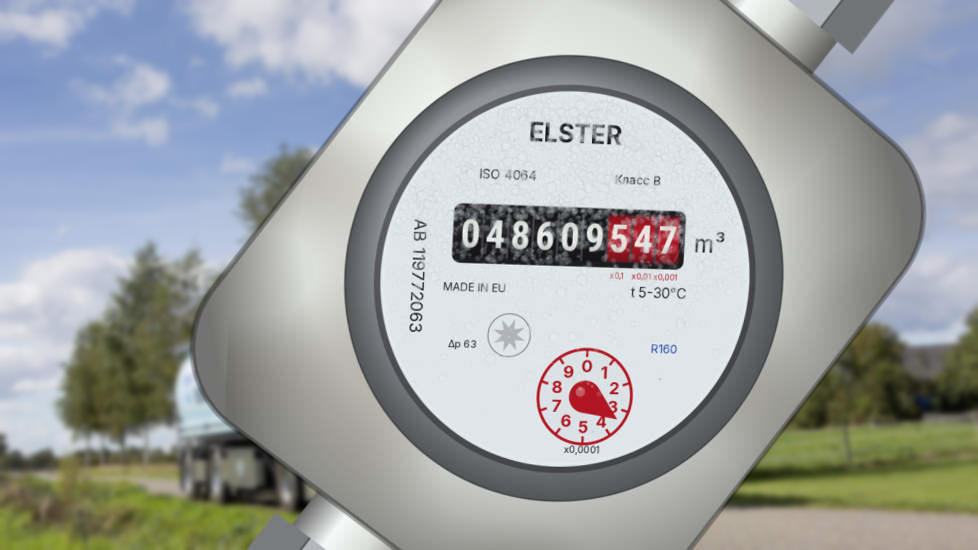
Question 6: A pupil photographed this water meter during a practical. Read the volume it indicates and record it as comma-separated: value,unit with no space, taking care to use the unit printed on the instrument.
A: 48609.5473,m³
